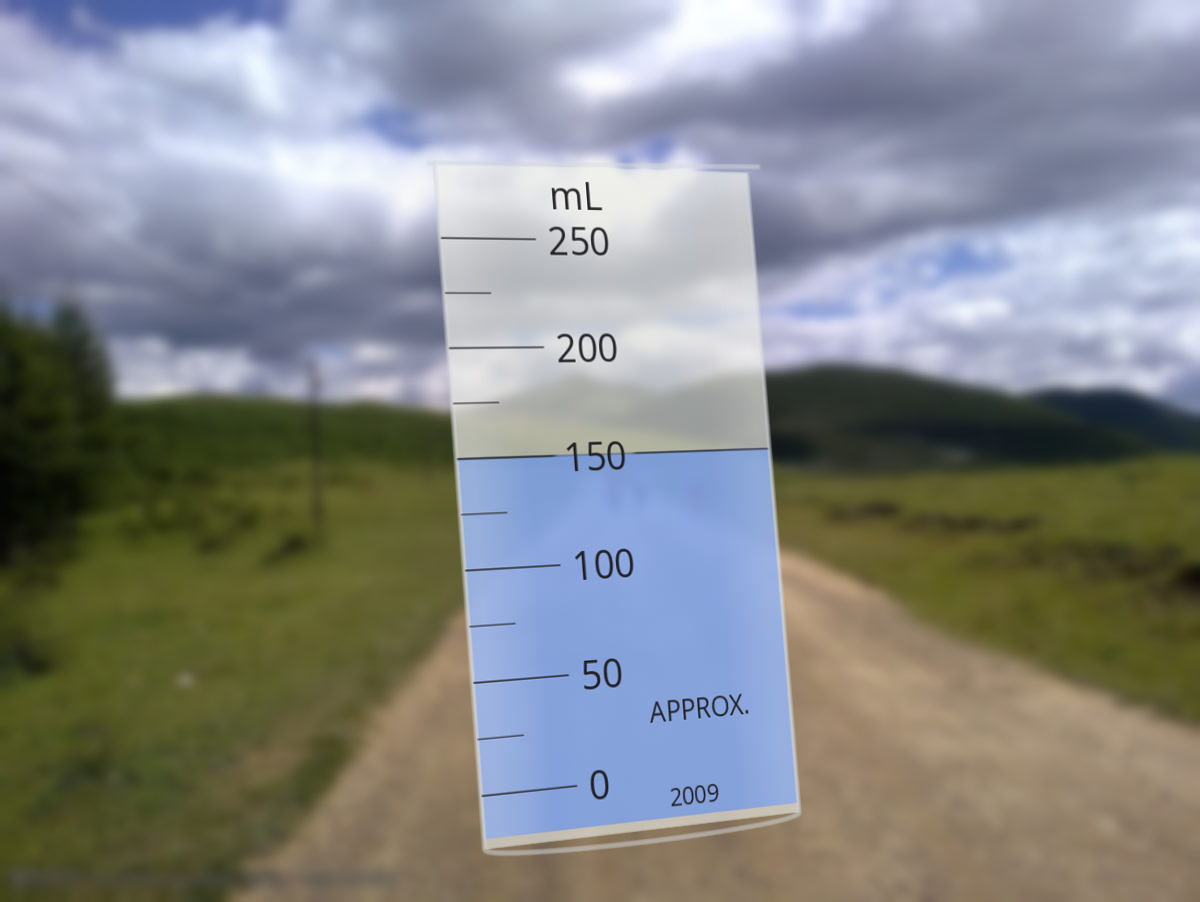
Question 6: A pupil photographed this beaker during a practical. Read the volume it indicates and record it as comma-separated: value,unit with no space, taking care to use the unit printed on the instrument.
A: 150,mL
